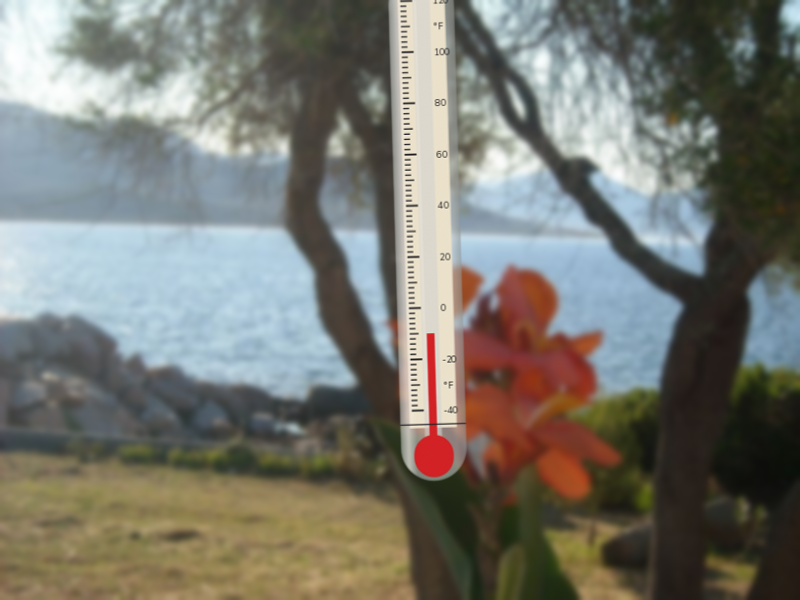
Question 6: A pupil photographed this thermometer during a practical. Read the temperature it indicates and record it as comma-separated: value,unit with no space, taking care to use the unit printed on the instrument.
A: -10,°F
